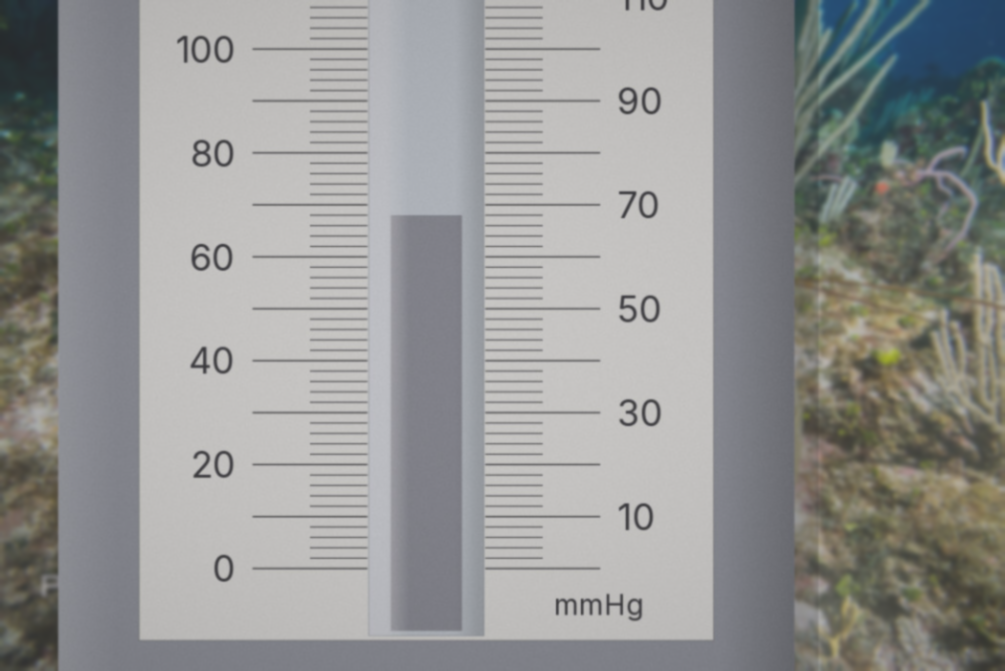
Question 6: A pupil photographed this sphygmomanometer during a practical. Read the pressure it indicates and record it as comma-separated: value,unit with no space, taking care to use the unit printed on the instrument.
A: 68,mmHg
